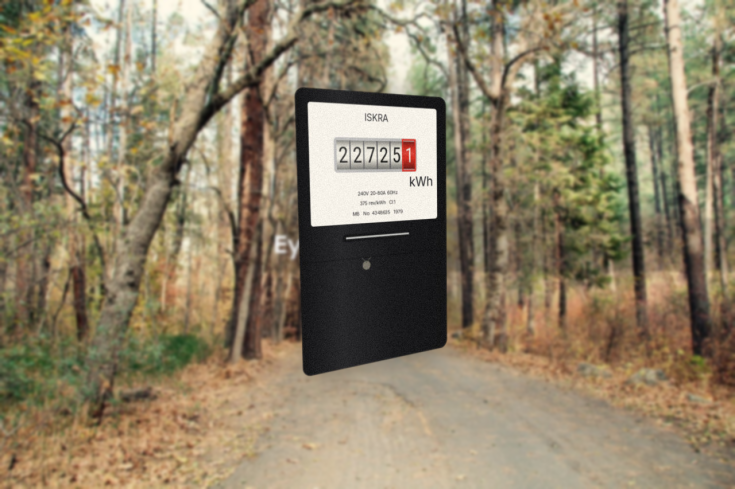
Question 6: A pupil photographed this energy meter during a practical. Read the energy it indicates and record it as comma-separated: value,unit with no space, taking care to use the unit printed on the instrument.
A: 22725.1,kWh
